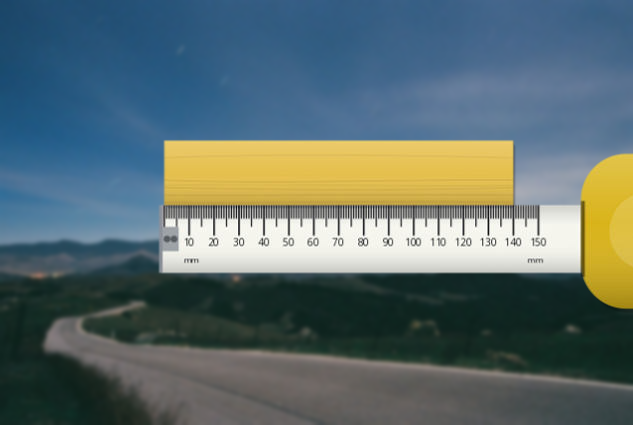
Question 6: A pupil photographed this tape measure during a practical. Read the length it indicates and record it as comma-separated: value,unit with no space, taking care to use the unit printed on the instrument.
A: 140,mm
